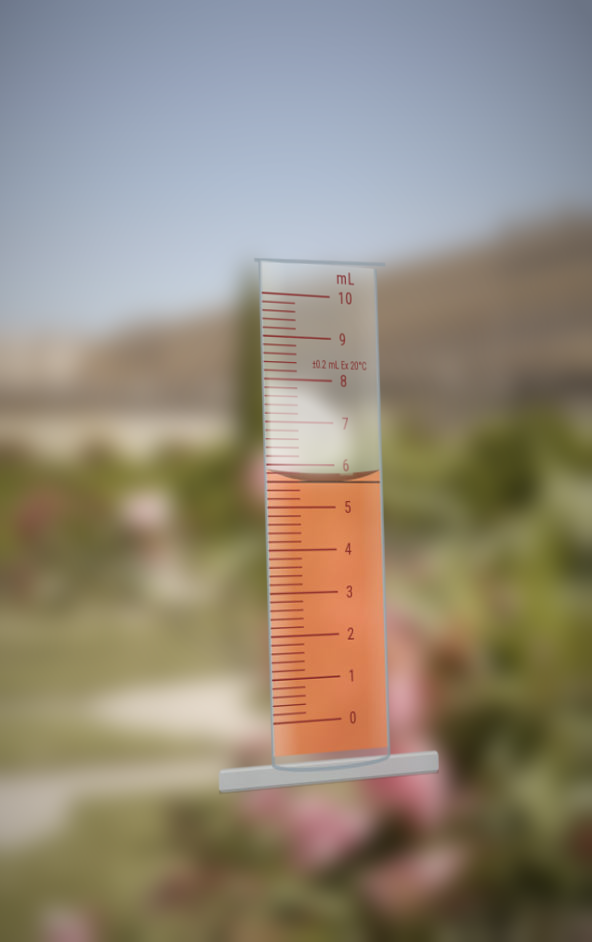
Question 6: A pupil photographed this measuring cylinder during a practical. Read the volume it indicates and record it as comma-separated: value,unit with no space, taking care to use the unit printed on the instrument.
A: 5.6,mL
